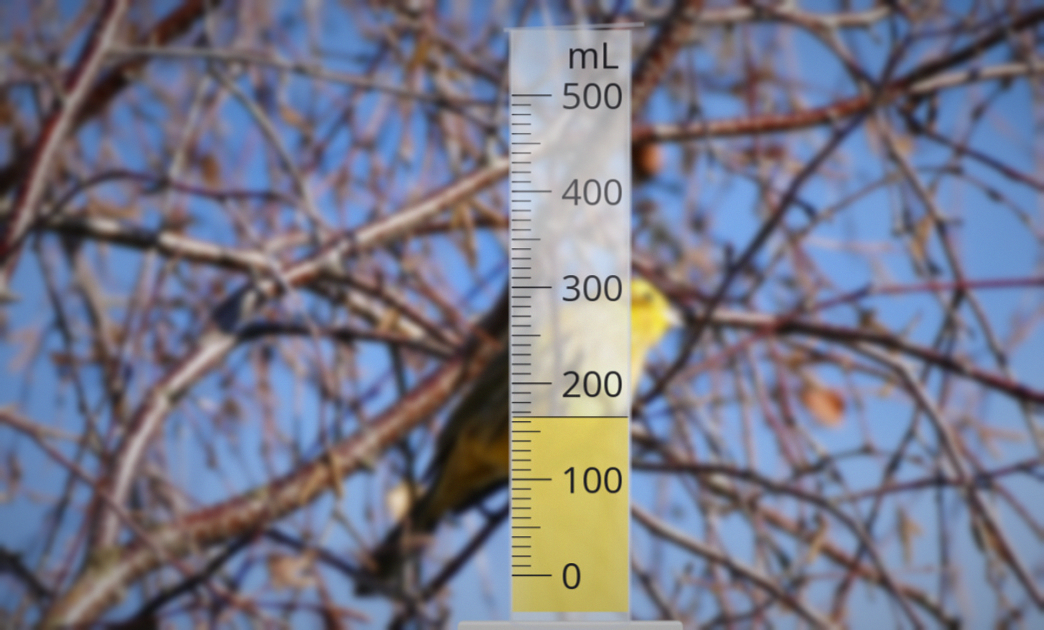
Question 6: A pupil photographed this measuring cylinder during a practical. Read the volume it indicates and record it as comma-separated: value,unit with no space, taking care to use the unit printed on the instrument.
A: 165,mL
